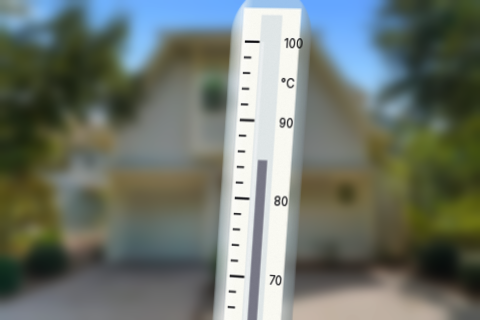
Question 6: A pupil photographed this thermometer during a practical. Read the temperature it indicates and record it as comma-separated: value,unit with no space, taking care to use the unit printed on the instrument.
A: 85,°C
